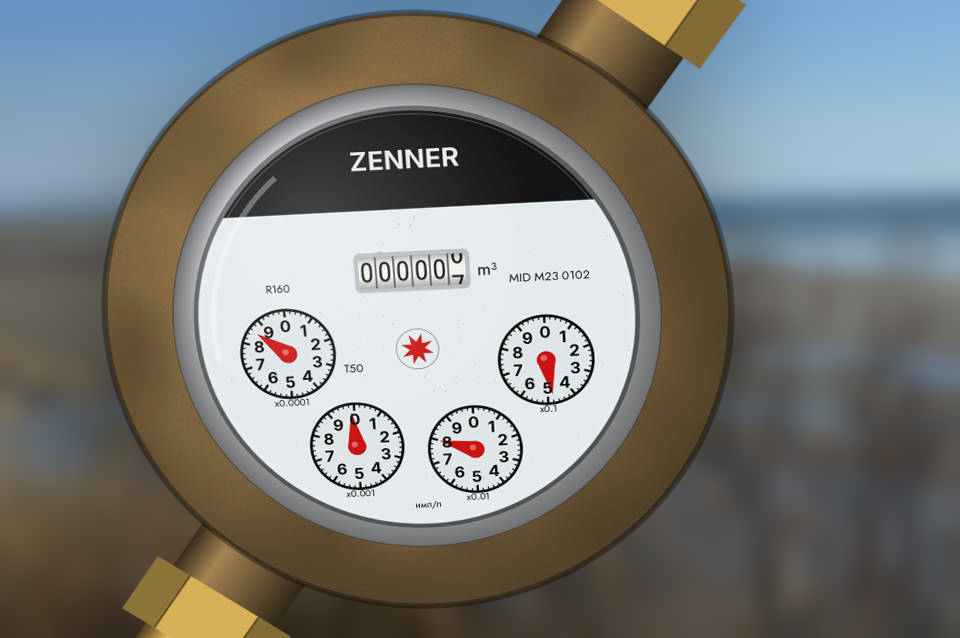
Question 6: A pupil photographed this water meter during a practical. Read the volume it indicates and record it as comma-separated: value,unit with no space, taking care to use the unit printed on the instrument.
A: 6.4798,m³
